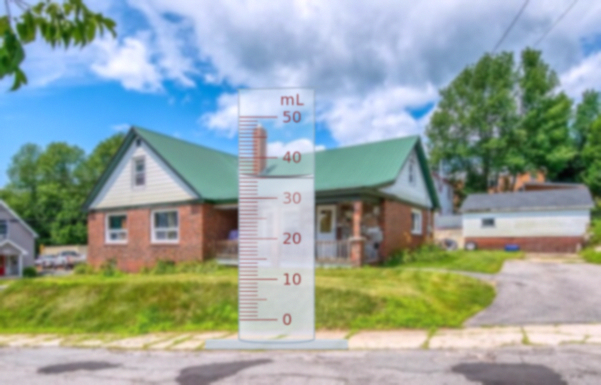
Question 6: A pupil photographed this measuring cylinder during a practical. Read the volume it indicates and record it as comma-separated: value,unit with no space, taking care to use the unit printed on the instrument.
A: 35,mL
